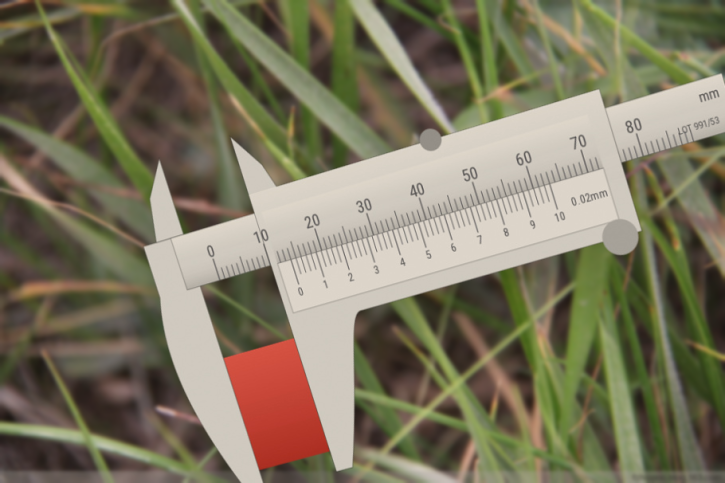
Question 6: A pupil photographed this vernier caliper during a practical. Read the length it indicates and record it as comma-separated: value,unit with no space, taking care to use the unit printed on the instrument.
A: 14.0,mm
